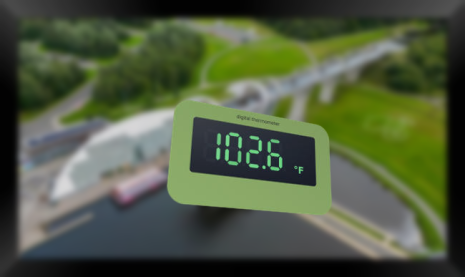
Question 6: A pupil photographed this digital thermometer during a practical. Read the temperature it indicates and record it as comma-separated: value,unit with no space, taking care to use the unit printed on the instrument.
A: 102.6,°F
